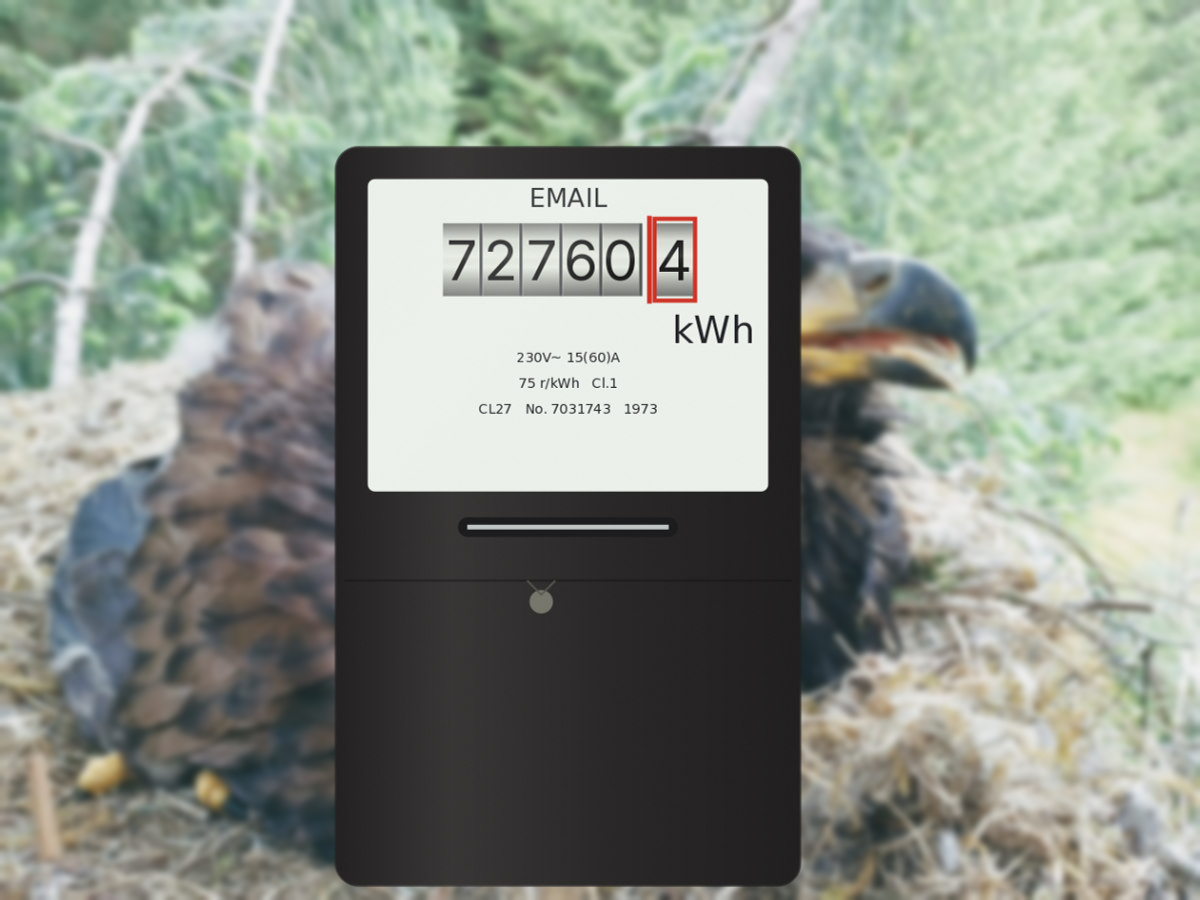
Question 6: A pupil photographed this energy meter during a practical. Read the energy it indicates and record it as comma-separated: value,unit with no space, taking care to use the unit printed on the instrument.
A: 72760.4,kWh
